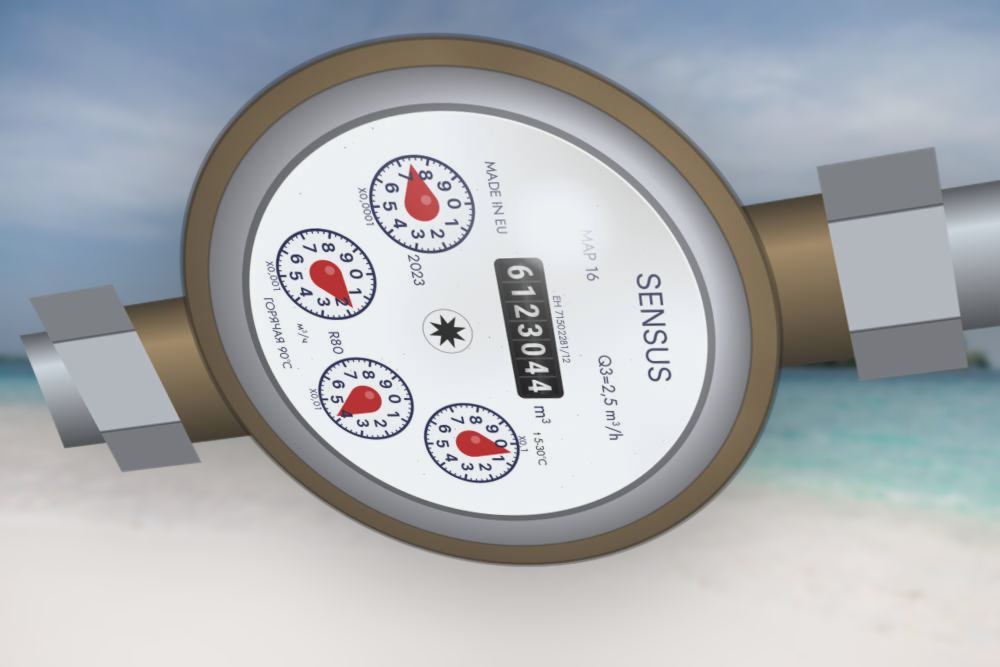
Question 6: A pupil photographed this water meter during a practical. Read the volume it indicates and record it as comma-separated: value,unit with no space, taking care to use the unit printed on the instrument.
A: 6123044.0417,m³
